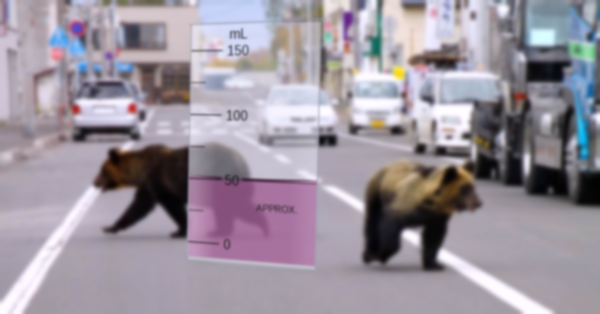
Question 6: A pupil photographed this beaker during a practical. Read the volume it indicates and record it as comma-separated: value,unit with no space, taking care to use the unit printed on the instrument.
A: 50,mL
